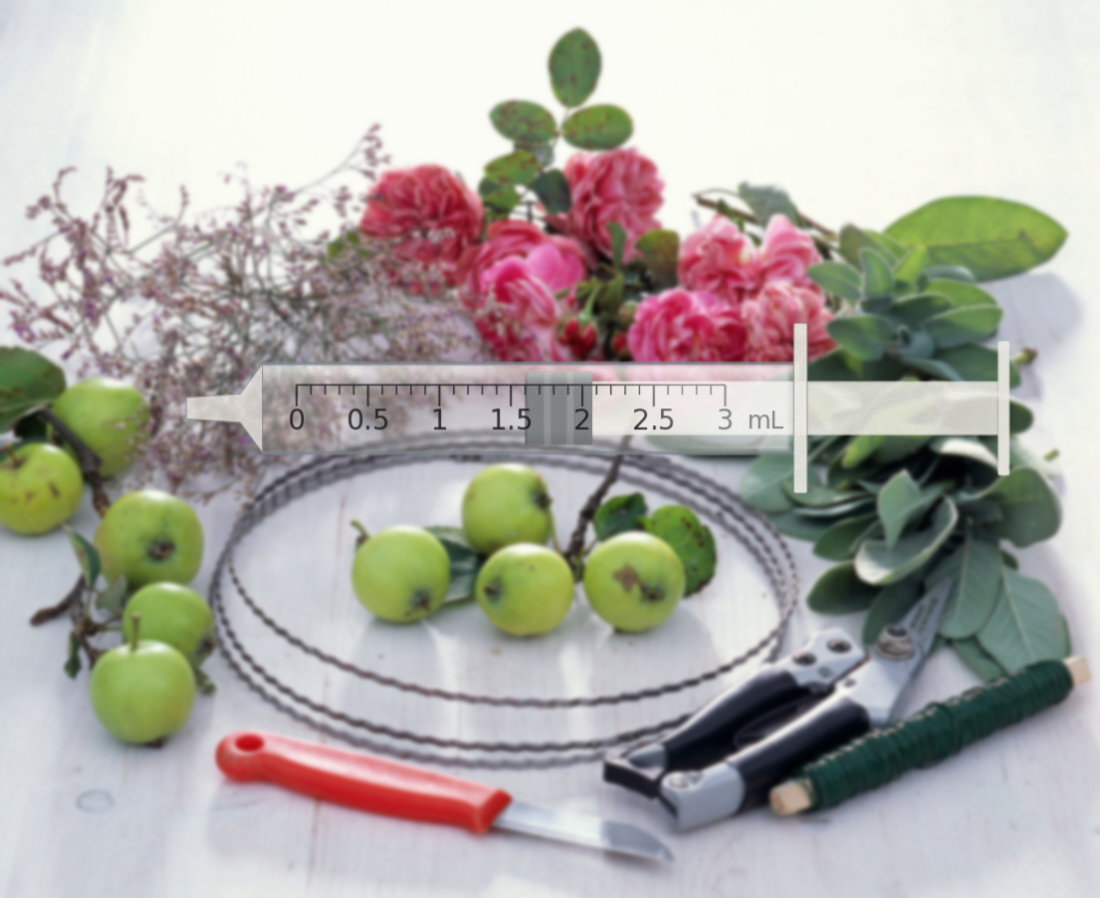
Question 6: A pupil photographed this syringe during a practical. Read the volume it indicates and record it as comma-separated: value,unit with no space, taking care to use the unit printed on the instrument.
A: 1.6,mL
